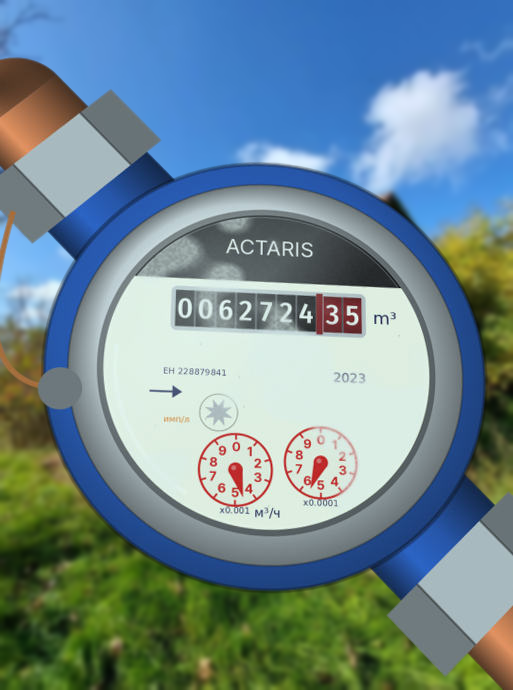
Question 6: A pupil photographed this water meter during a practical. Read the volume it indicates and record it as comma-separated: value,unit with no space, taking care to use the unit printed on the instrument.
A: 62724.3545,m³
